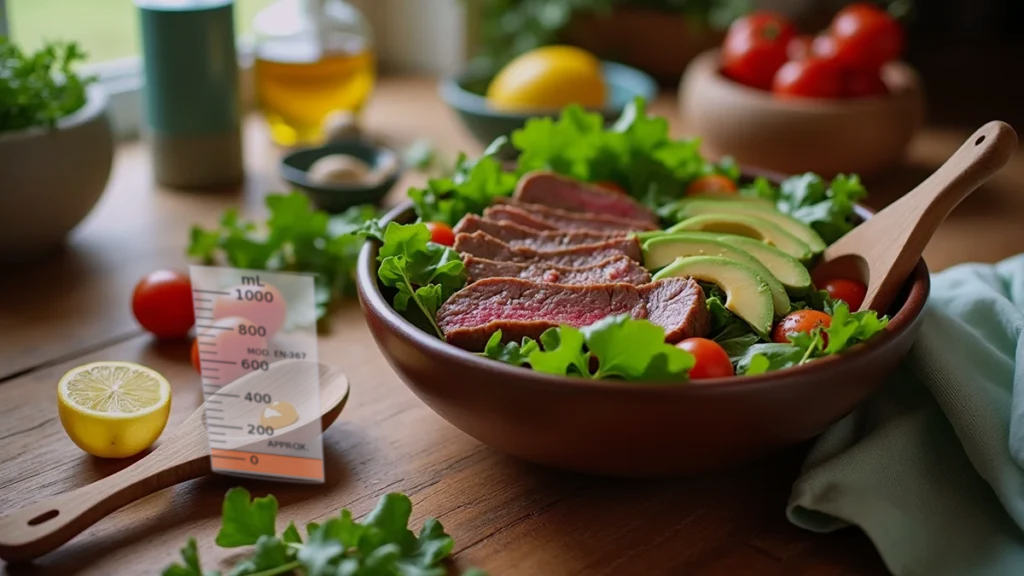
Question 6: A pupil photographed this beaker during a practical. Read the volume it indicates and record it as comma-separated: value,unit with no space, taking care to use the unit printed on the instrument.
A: 50,mL
